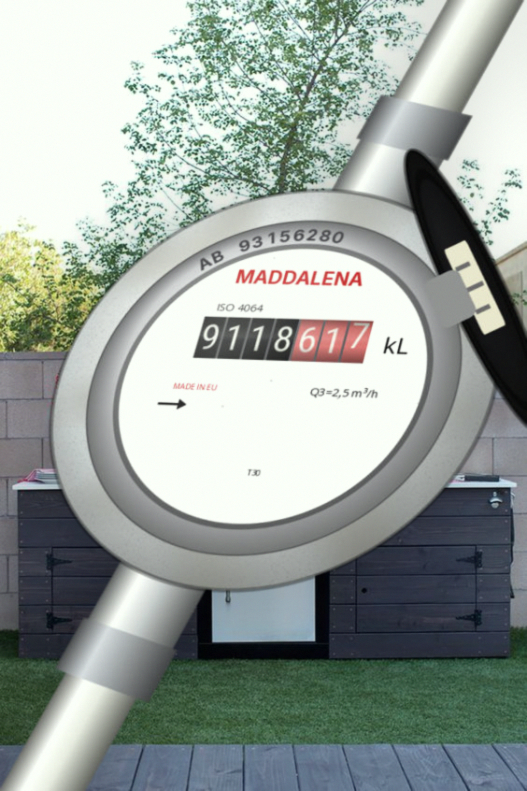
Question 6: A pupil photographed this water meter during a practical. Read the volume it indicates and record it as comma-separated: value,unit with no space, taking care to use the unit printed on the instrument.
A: 9118.617,kL
